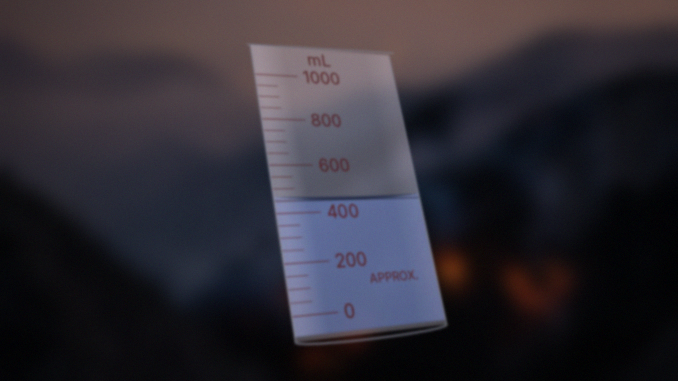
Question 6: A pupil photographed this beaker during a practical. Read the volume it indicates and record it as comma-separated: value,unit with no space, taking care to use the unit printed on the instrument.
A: 450,mL
